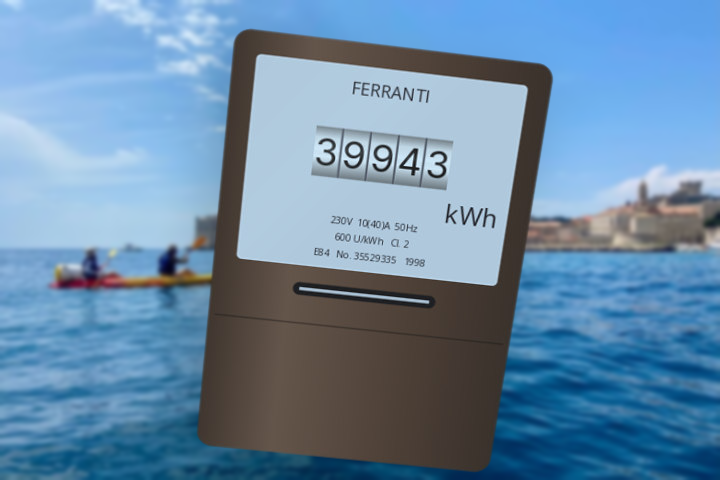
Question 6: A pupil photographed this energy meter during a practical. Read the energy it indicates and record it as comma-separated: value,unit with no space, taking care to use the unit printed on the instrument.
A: 39943,kWh
